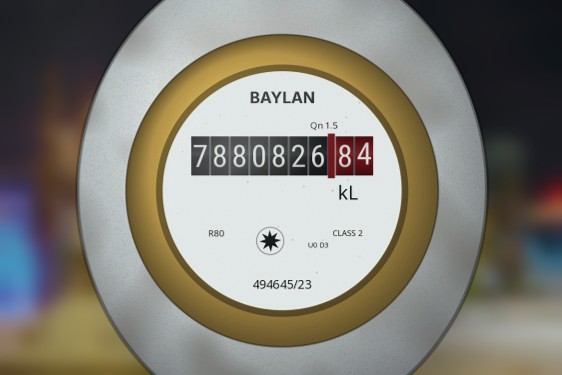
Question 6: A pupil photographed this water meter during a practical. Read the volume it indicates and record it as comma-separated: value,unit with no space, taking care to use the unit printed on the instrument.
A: 7880826.84,kL
